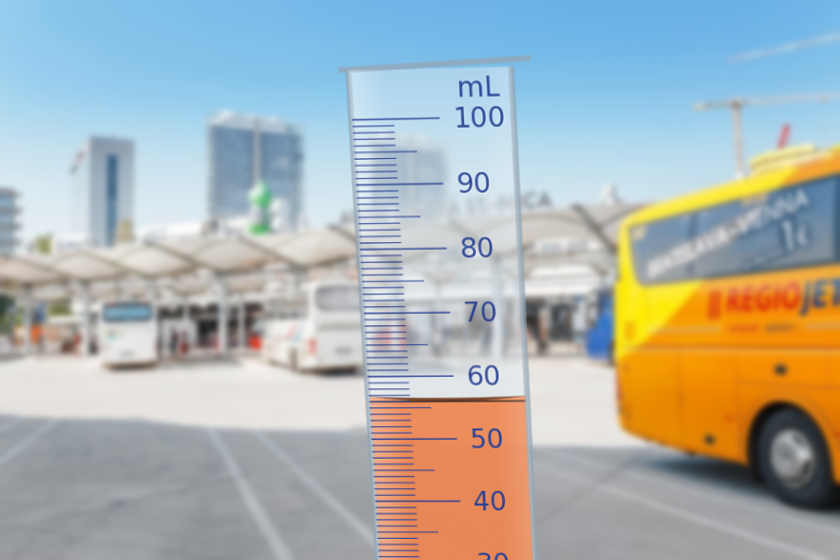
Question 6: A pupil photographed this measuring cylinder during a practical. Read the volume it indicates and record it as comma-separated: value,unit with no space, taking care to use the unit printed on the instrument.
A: 56,mL
